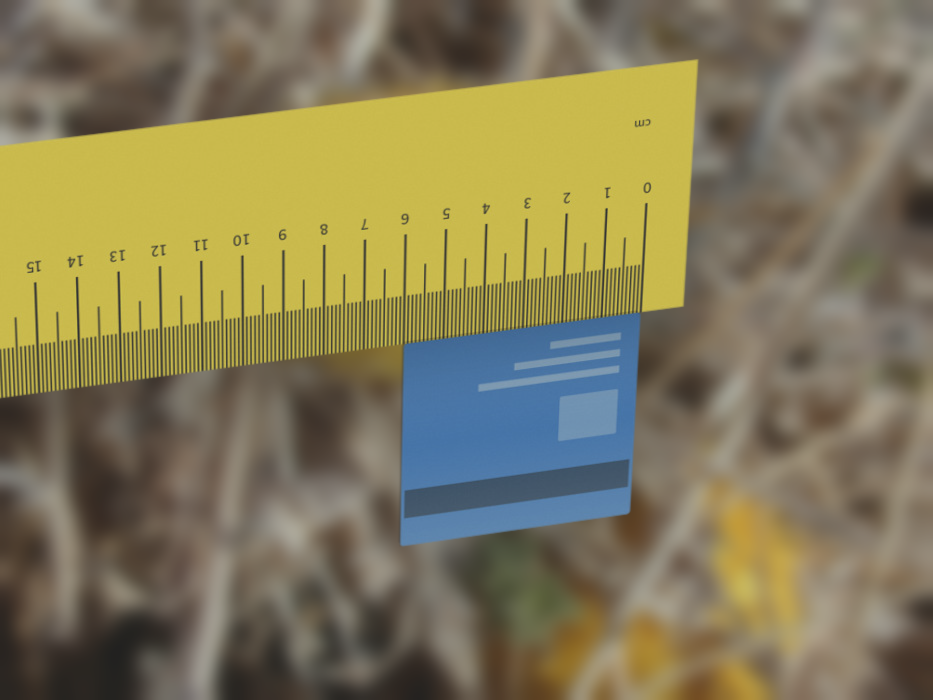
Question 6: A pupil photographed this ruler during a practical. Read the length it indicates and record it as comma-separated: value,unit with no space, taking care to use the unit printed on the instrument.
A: 6,cm
